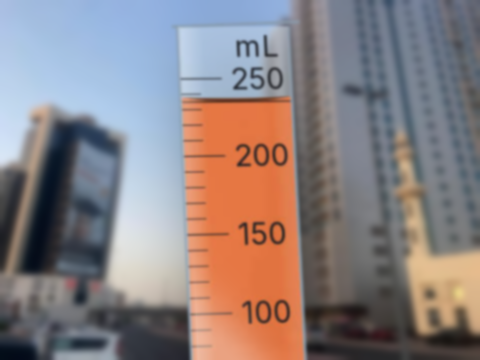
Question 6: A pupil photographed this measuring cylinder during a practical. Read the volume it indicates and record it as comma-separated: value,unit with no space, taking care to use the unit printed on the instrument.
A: 235,mL
